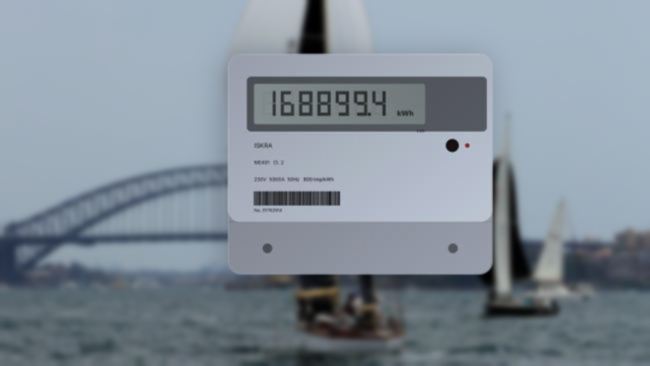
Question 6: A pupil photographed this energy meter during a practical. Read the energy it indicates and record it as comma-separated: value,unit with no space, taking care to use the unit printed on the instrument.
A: 168899.4,kWh
